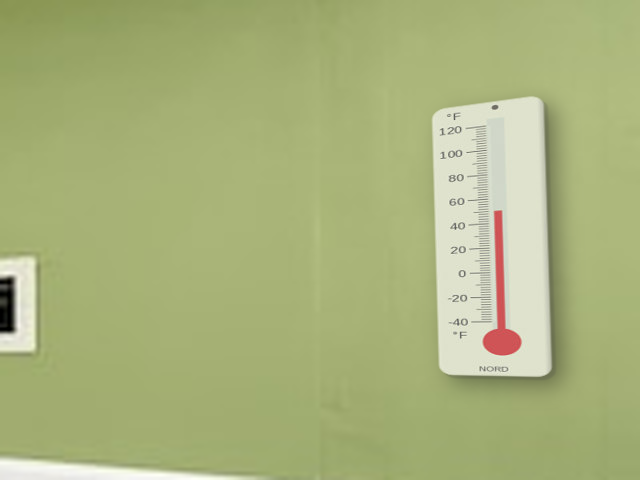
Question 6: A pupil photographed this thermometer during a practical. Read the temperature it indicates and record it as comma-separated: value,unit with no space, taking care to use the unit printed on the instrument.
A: 50,°F
